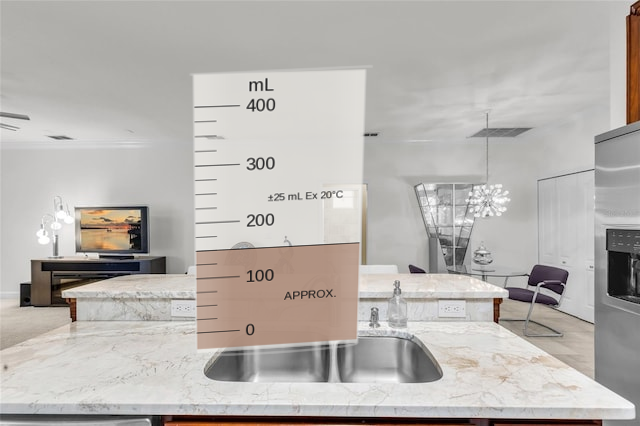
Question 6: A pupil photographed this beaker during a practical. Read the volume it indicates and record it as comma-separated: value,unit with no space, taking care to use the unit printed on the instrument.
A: 150,mL
